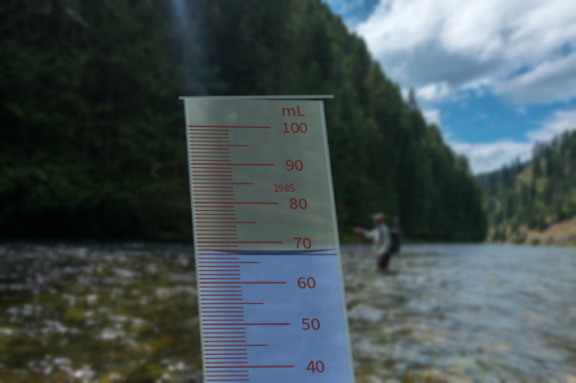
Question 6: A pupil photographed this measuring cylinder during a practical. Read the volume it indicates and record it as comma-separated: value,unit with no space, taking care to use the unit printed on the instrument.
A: 67,mL
